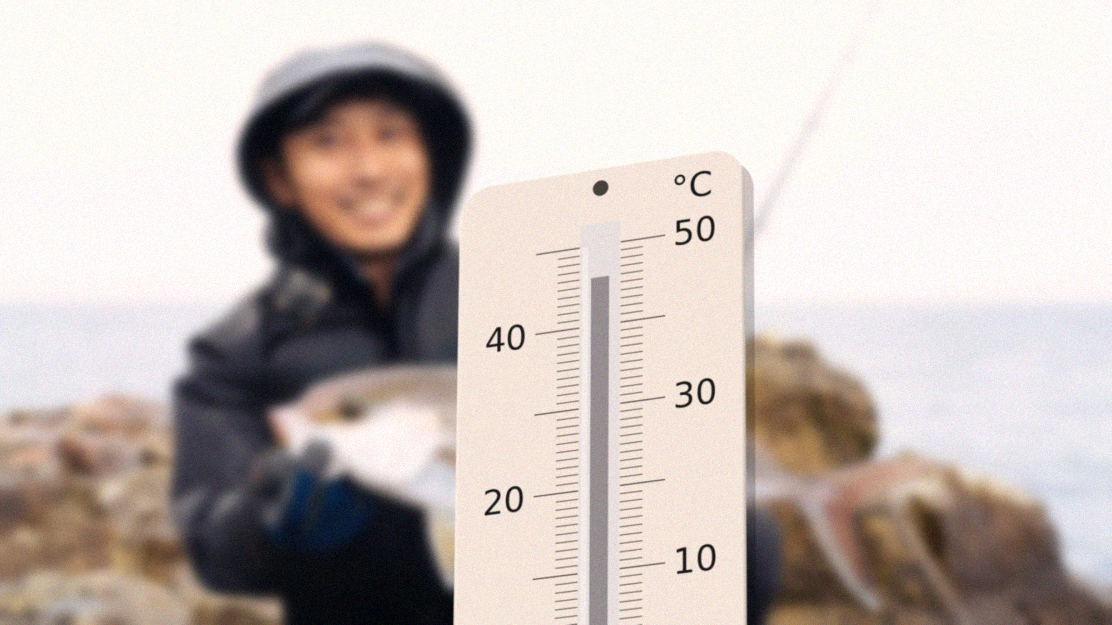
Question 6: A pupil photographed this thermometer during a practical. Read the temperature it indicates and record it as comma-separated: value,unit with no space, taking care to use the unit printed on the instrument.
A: 46,°C
